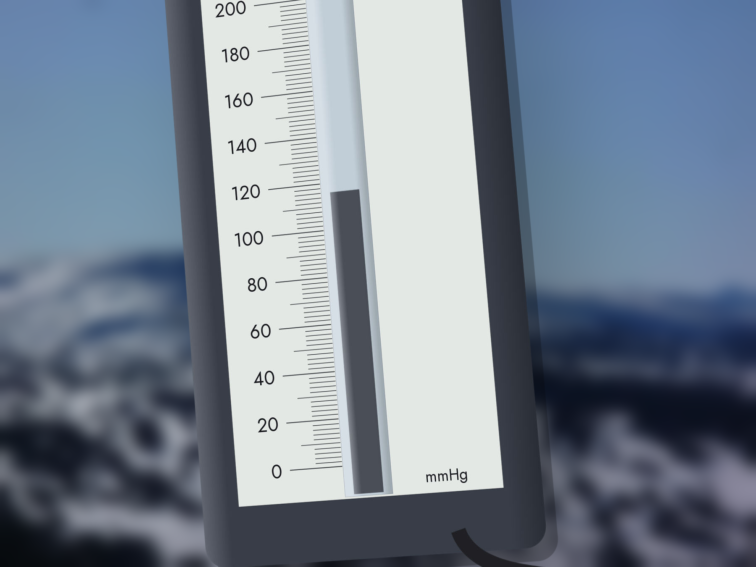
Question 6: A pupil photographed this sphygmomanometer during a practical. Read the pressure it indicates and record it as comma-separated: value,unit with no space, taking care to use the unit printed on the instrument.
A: 116,mmHg
